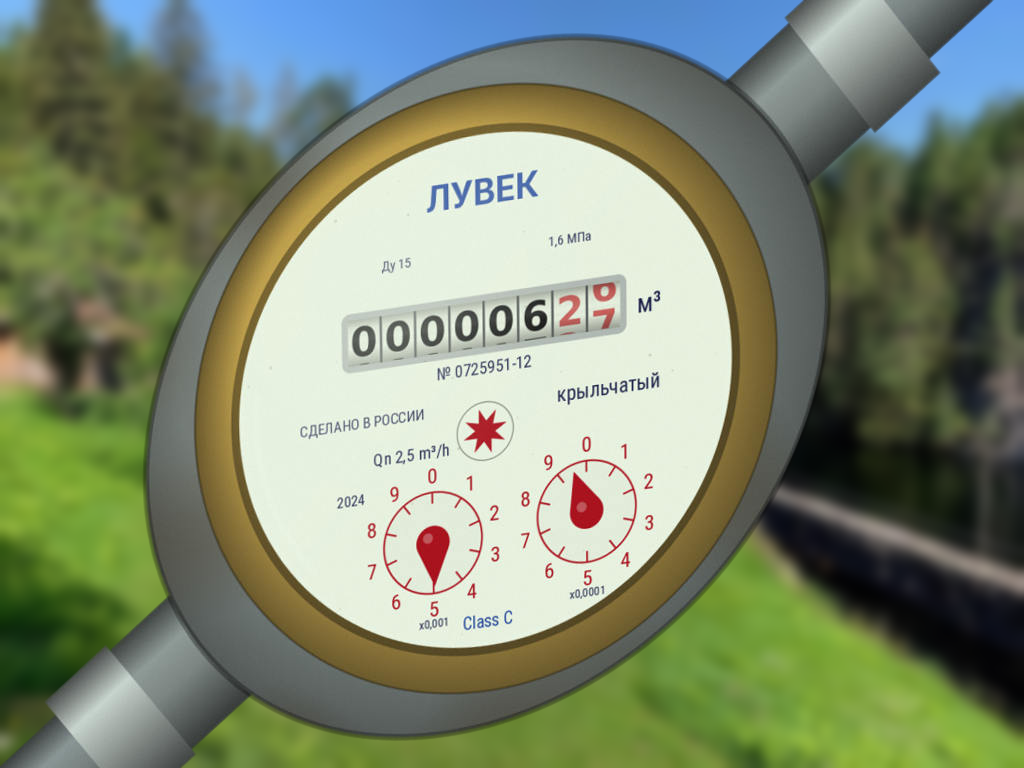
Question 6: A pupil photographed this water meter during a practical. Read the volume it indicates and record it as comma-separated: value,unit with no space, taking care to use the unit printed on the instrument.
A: 6.2649,m³
